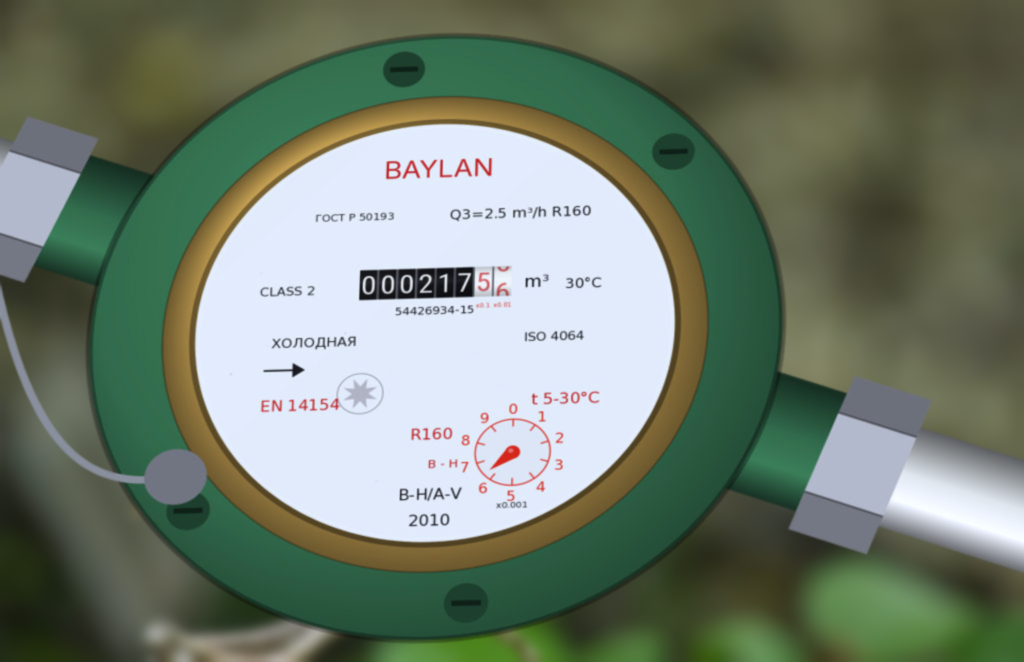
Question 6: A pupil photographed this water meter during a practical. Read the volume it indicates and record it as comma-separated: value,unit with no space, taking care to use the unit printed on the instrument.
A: 217.556,m³
